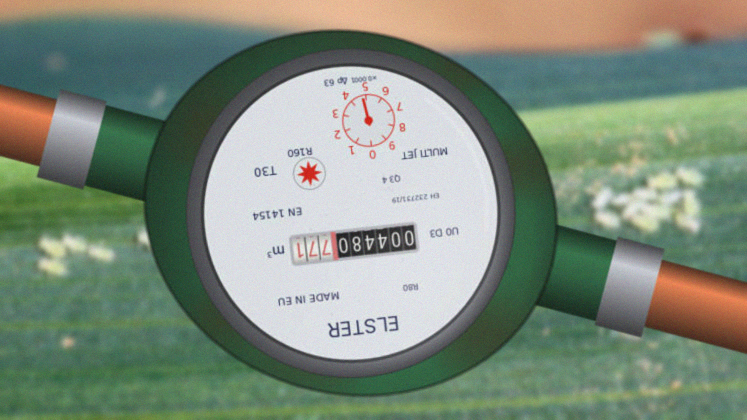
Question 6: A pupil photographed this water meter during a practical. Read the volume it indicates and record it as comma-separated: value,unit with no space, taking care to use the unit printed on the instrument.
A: 4480.7714,m³
